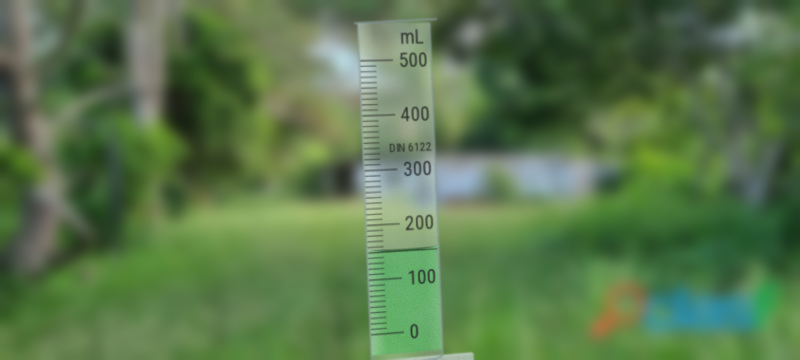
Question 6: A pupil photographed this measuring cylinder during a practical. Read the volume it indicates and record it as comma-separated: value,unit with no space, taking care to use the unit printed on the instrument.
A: 150,mL
